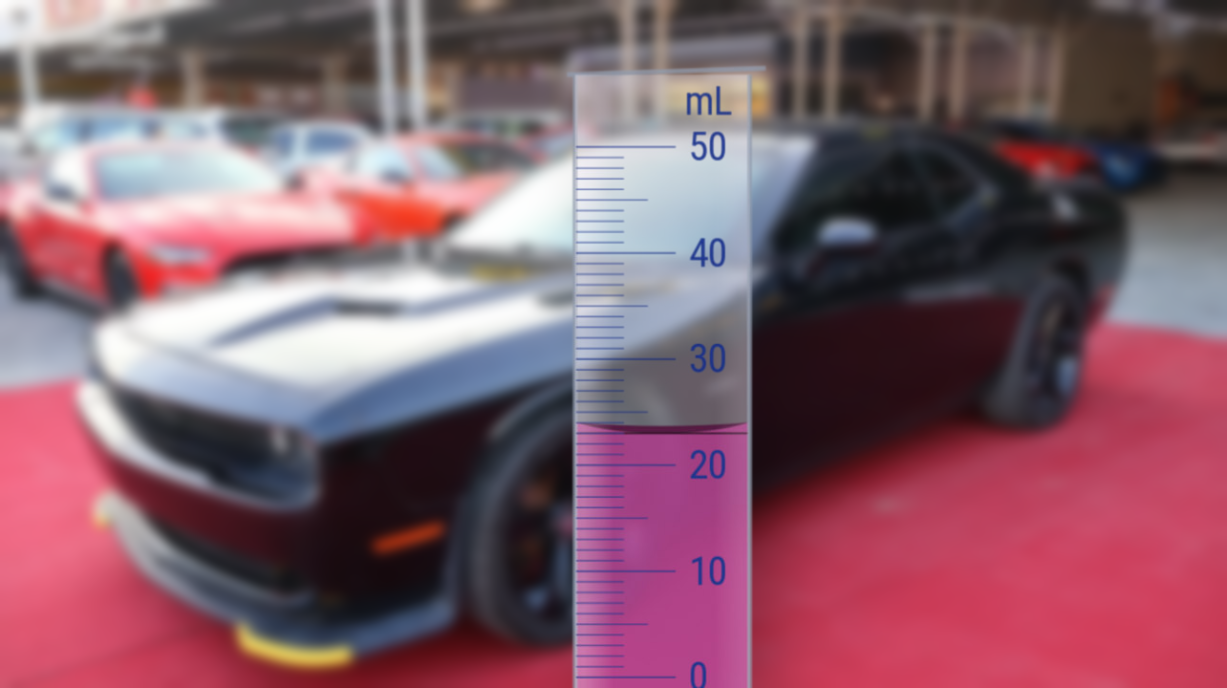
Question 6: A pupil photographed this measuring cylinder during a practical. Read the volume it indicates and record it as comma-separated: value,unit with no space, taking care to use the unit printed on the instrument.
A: 23,mL
